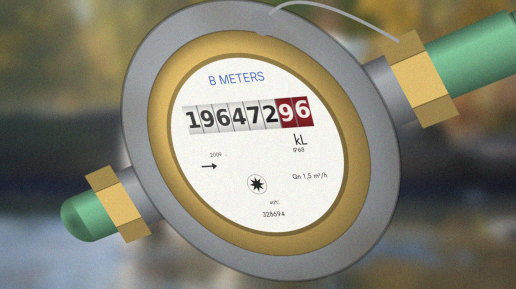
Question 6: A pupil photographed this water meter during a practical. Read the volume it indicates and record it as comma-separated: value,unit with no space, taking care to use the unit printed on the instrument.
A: 196472.96,kL
